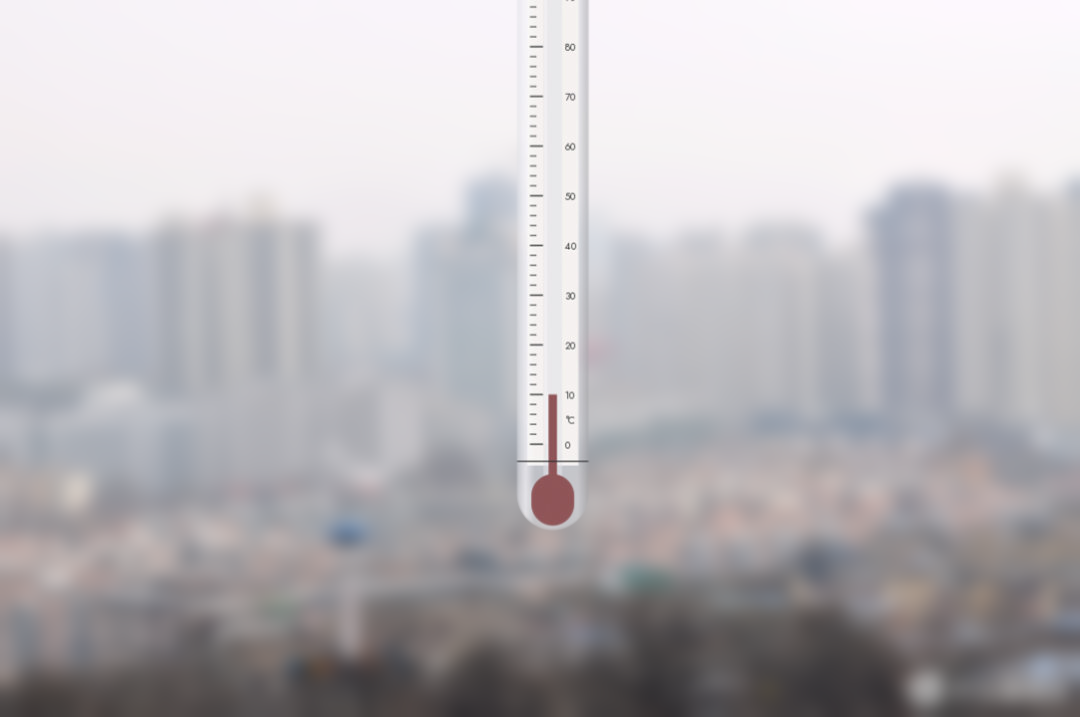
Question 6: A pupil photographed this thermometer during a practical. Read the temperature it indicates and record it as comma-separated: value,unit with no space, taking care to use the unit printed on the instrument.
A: 10,°C
